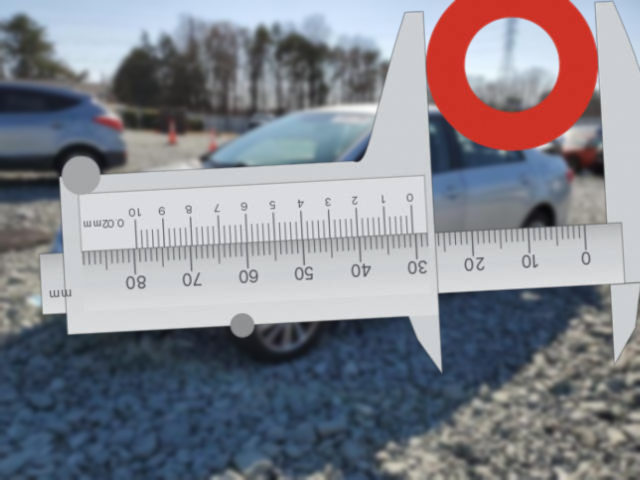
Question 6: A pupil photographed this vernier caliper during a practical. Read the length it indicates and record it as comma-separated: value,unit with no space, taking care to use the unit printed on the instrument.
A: 30.5,mm
